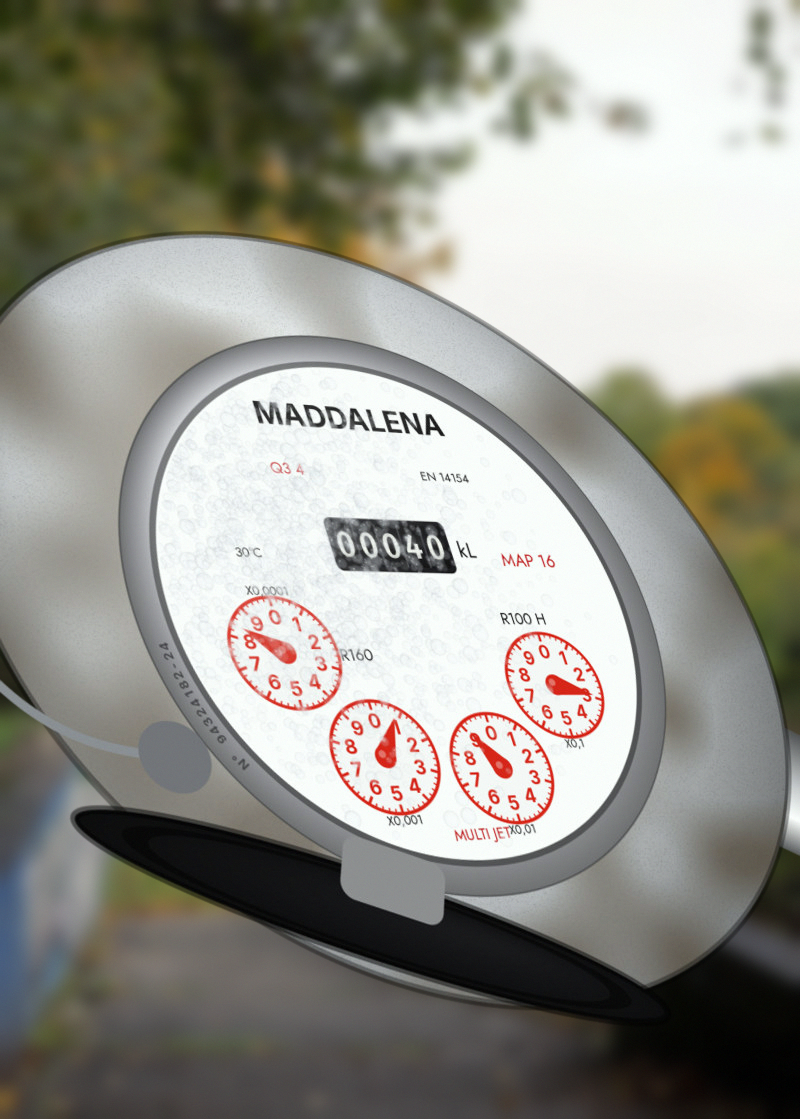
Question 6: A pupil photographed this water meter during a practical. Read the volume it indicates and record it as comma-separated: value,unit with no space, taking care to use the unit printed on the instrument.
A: 40.2908,kL
